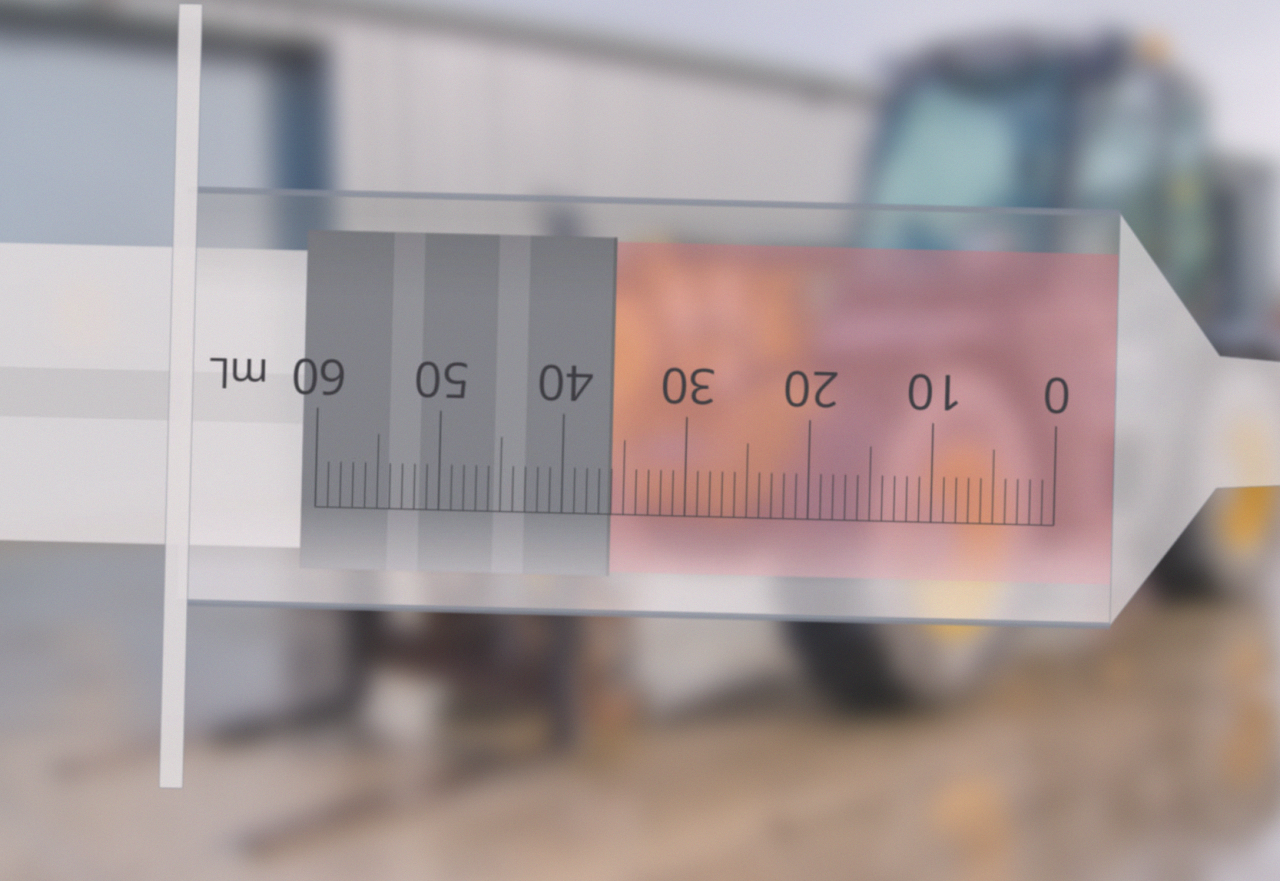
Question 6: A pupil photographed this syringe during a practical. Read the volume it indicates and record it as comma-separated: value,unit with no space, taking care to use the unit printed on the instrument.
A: 36,mL
